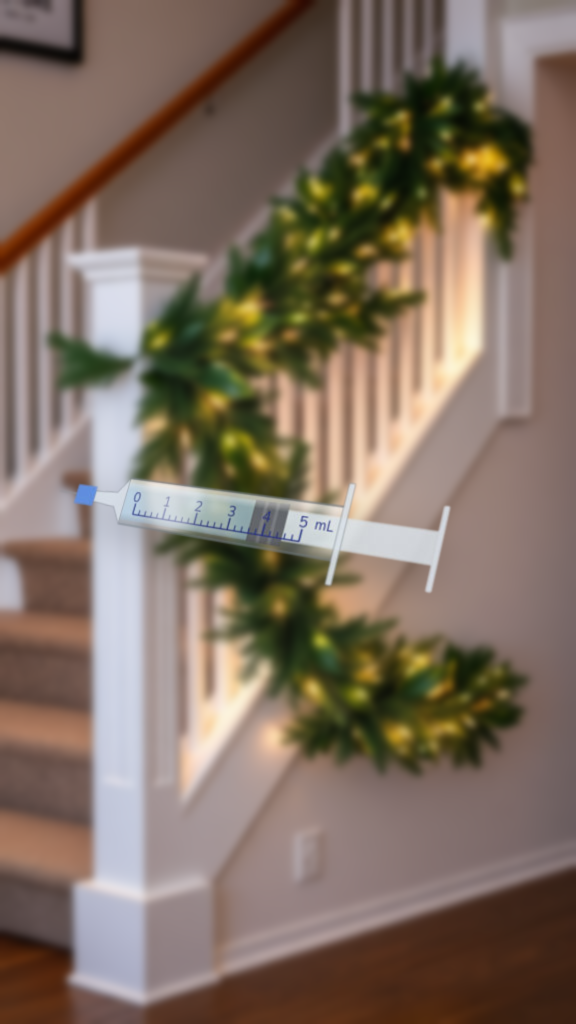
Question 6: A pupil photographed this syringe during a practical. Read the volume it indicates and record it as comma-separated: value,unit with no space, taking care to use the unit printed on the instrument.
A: 3.6,mL
